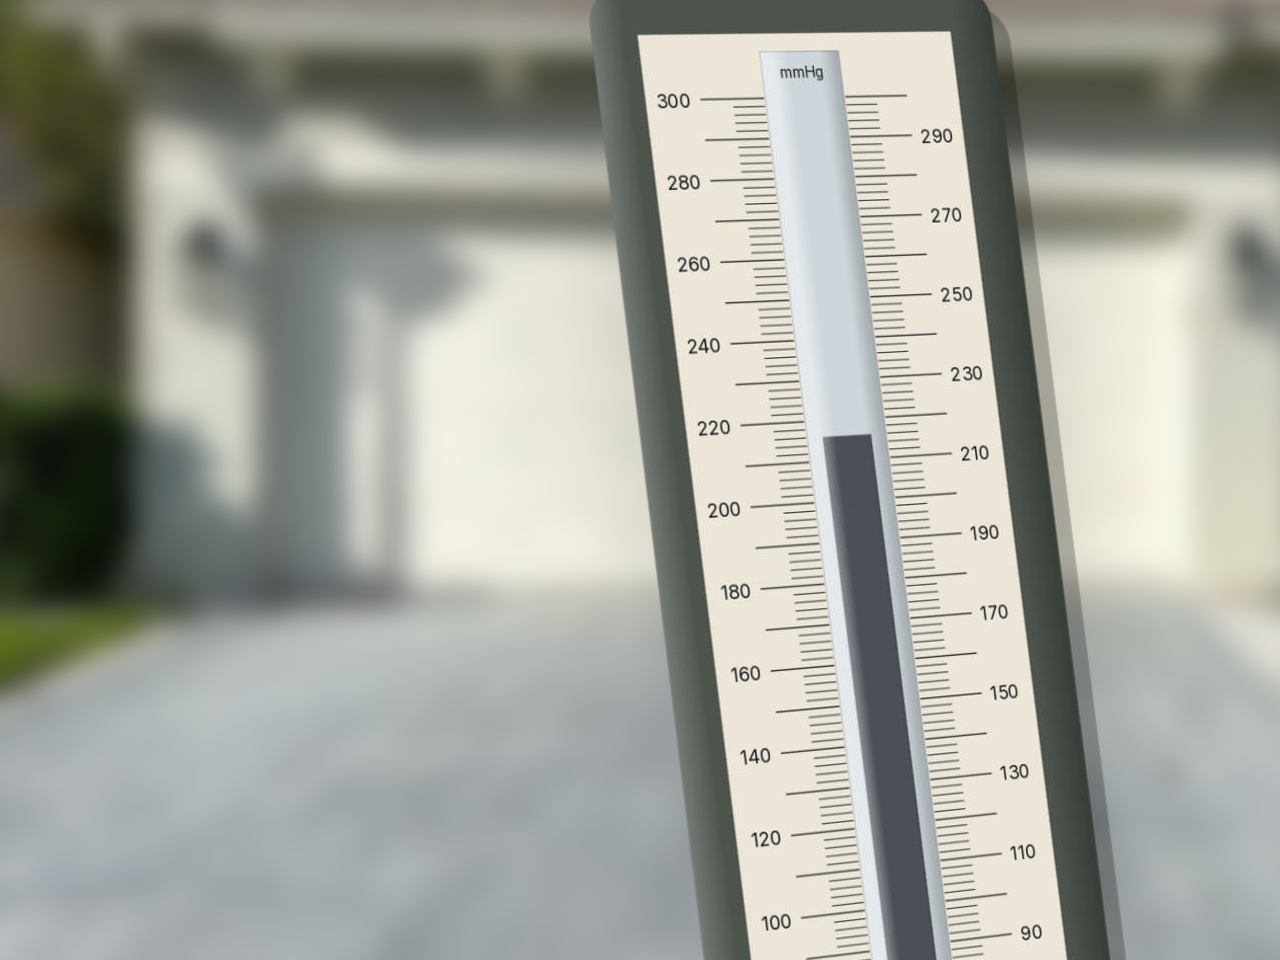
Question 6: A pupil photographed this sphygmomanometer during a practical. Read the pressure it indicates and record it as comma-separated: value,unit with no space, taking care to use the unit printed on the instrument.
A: 216,mmHg
